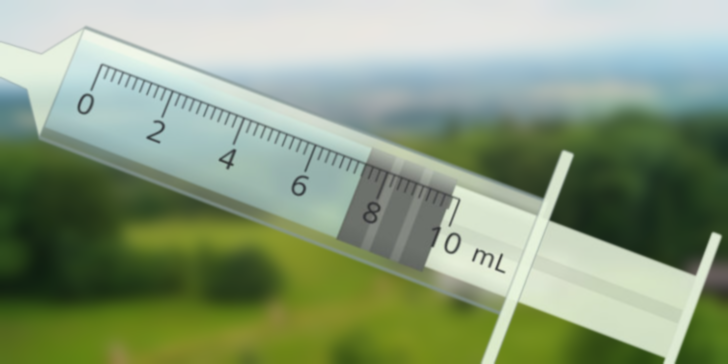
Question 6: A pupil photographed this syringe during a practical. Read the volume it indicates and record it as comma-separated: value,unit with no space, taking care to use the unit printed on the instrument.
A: 7.4,mL
